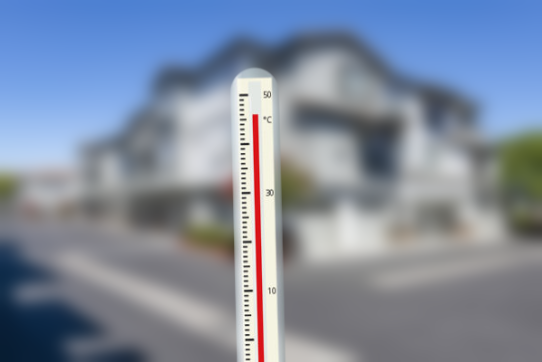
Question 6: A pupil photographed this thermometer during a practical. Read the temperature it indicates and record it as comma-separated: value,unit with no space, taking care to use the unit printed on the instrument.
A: 46,°C
